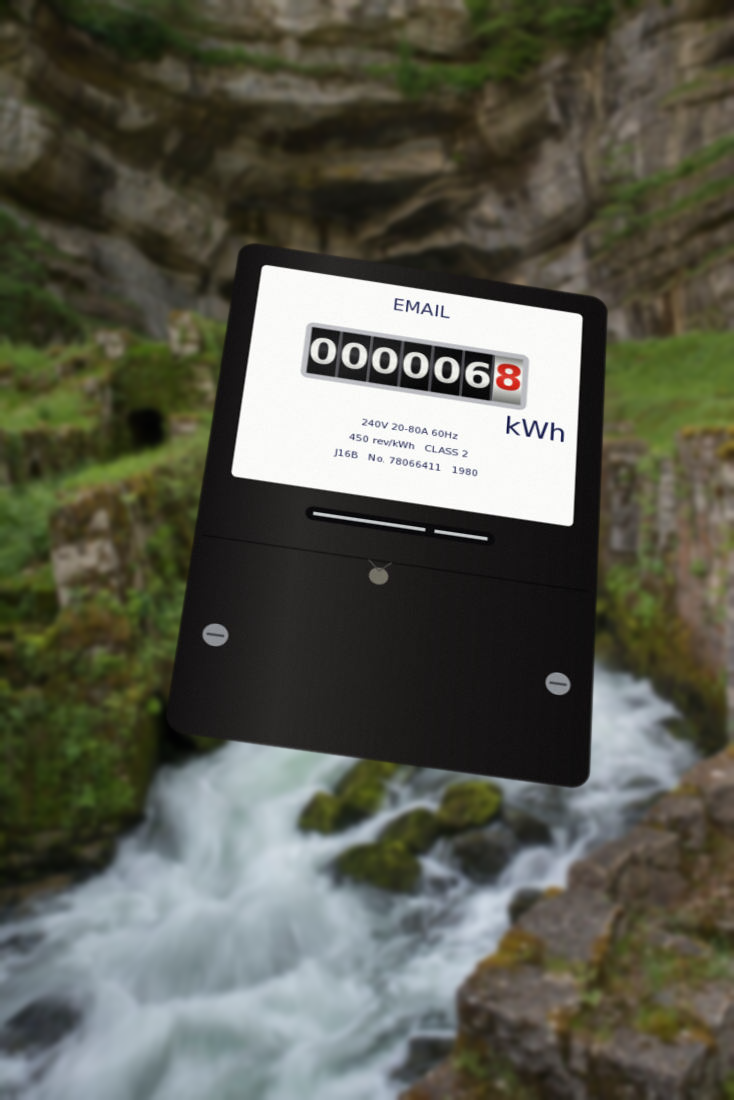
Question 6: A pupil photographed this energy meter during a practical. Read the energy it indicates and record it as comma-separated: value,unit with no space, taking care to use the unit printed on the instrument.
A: 6.8,kWh
